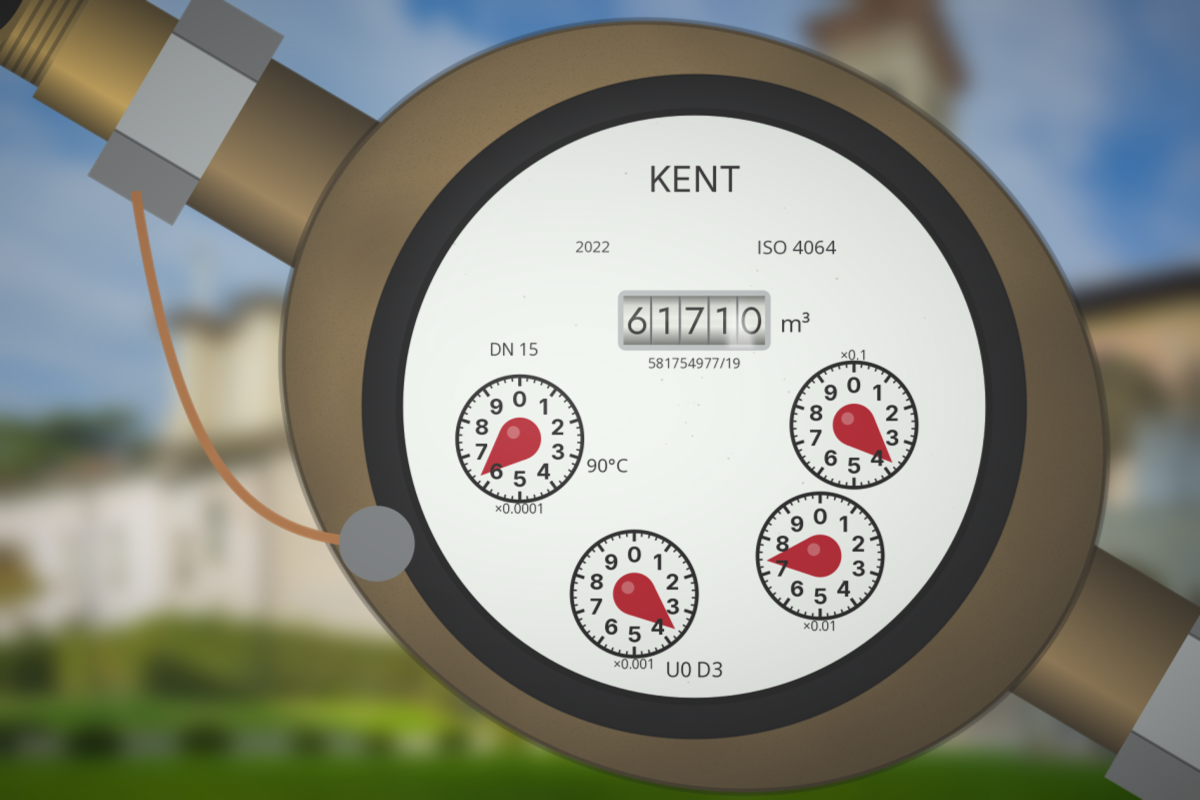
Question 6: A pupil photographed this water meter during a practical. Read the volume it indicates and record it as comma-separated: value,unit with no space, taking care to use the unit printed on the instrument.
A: 61710.3736,m³
